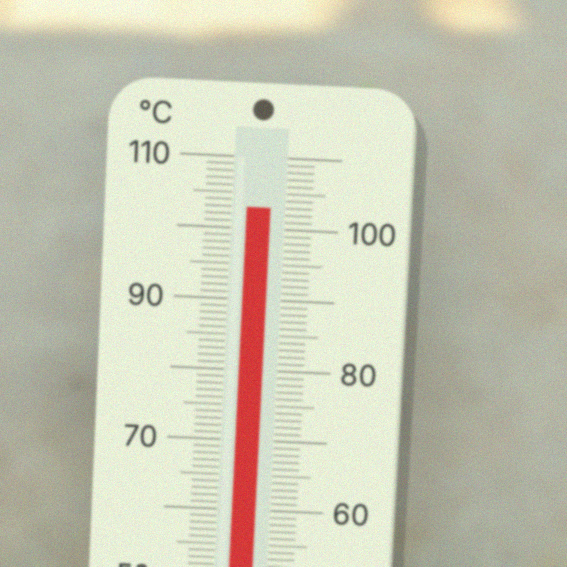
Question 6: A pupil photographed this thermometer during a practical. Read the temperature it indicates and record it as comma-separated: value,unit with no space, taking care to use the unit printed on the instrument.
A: 103,°C
